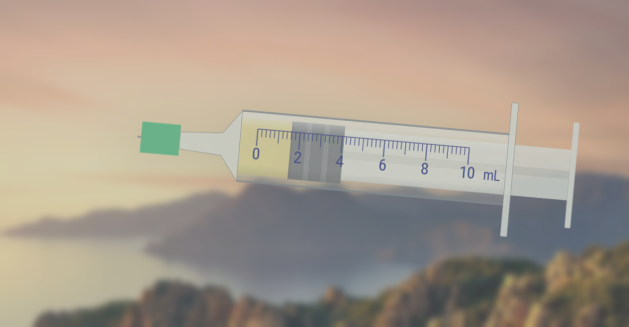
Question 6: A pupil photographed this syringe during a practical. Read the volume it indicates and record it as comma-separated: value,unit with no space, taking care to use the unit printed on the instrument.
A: 1.6,mL
